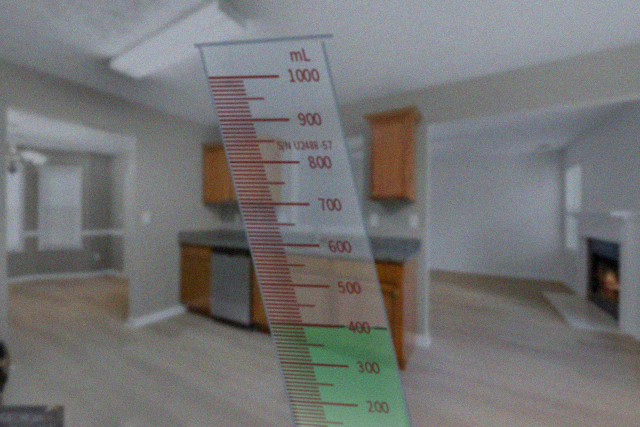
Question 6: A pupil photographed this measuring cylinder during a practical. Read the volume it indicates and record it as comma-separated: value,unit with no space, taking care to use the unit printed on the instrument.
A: 400,mL
